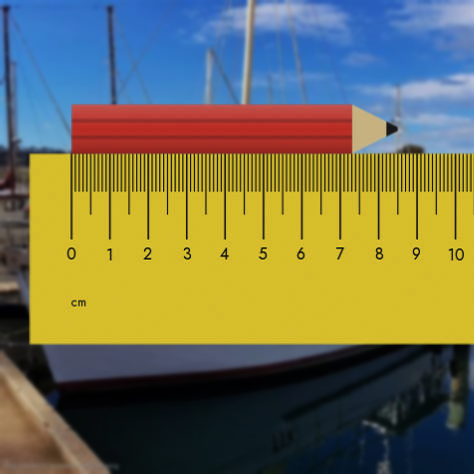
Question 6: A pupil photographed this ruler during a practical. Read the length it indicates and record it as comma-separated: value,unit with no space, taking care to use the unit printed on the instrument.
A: 8.5,cm
